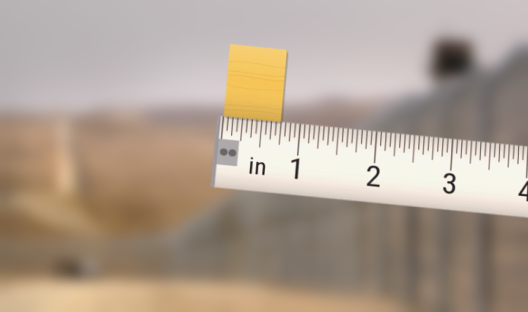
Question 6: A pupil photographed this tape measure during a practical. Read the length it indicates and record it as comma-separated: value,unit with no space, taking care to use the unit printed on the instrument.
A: 0.75,in
